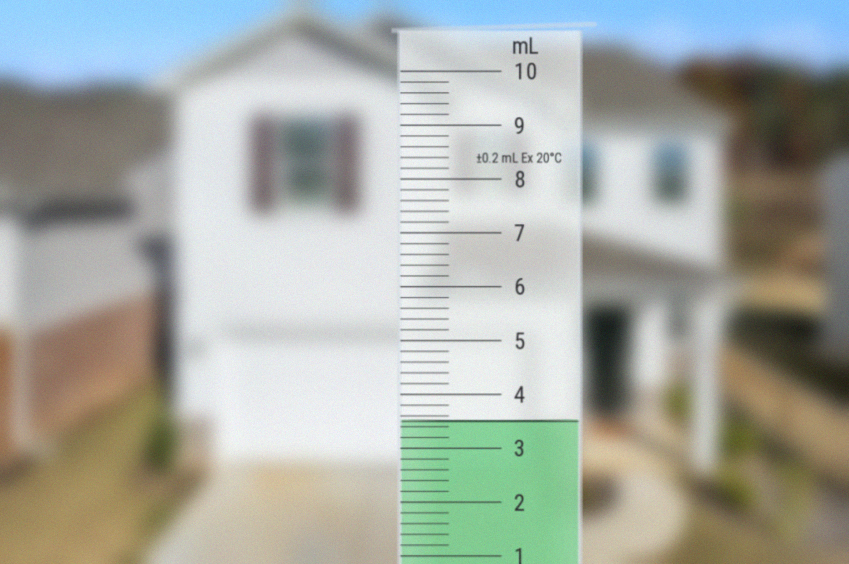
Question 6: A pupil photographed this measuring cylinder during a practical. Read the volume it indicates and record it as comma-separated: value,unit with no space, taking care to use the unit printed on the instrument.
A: 3.5,mL
